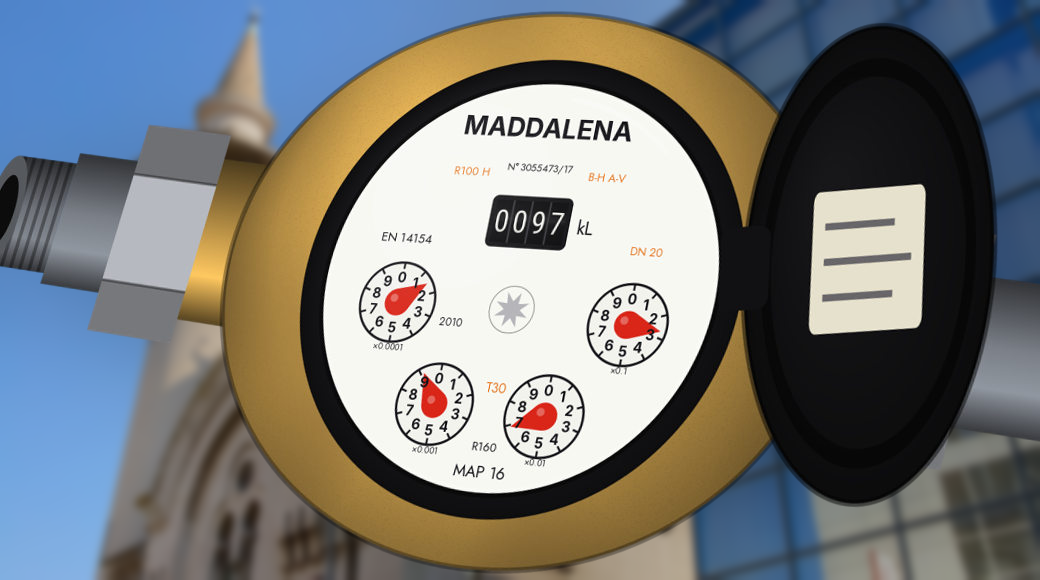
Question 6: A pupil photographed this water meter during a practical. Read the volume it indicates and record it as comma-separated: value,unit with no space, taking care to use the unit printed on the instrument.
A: 97.2691,kL
